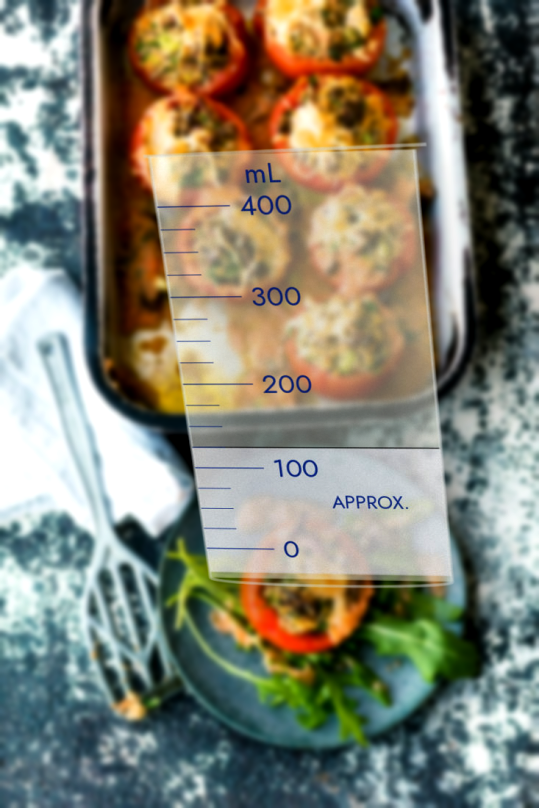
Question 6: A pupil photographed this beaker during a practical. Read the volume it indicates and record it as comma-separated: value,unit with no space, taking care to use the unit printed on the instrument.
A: 125,mL
